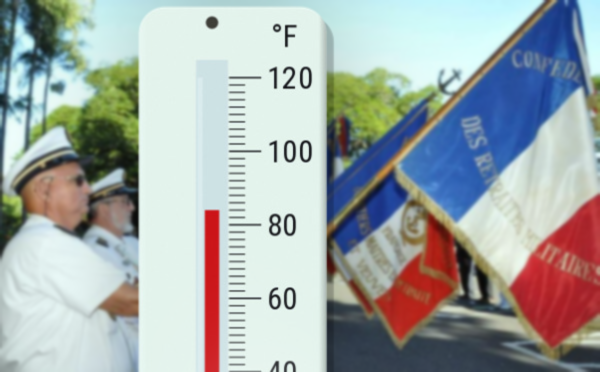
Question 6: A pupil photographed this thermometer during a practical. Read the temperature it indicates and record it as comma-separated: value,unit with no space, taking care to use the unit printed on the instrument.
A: 84,°F
